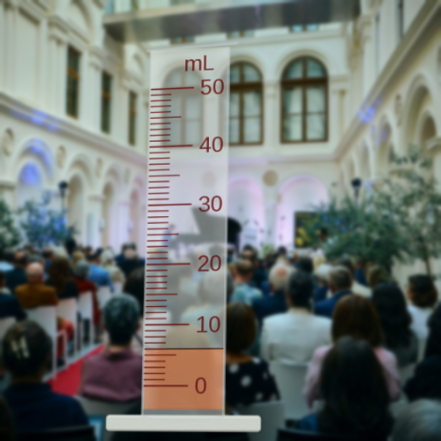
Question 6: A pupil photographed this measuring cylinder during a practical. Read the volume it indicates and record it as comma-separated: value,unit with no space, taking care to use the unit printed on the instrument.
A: 6,mL
